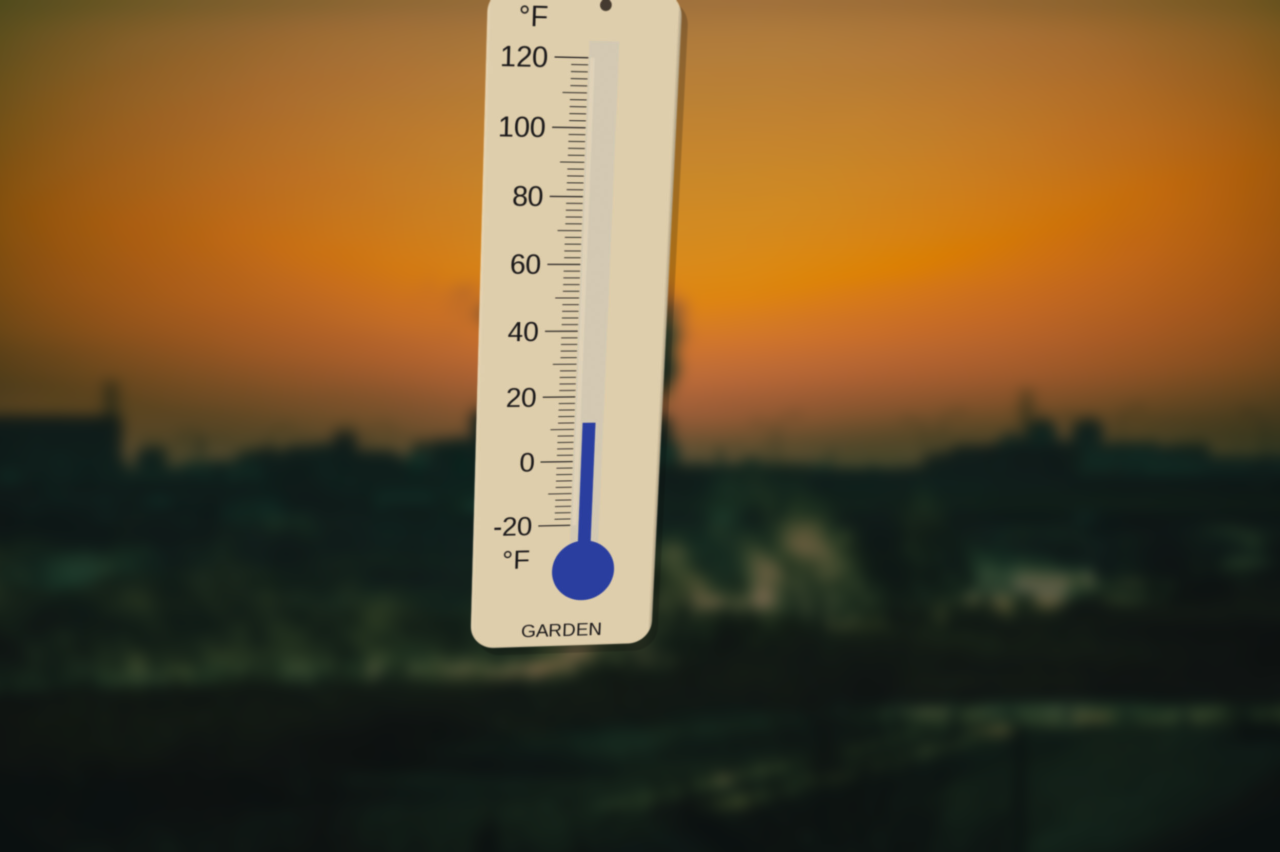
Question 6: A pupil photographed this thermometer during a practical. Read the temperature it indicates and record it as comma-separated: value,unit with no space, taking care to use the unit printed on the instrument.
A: 12,°F
